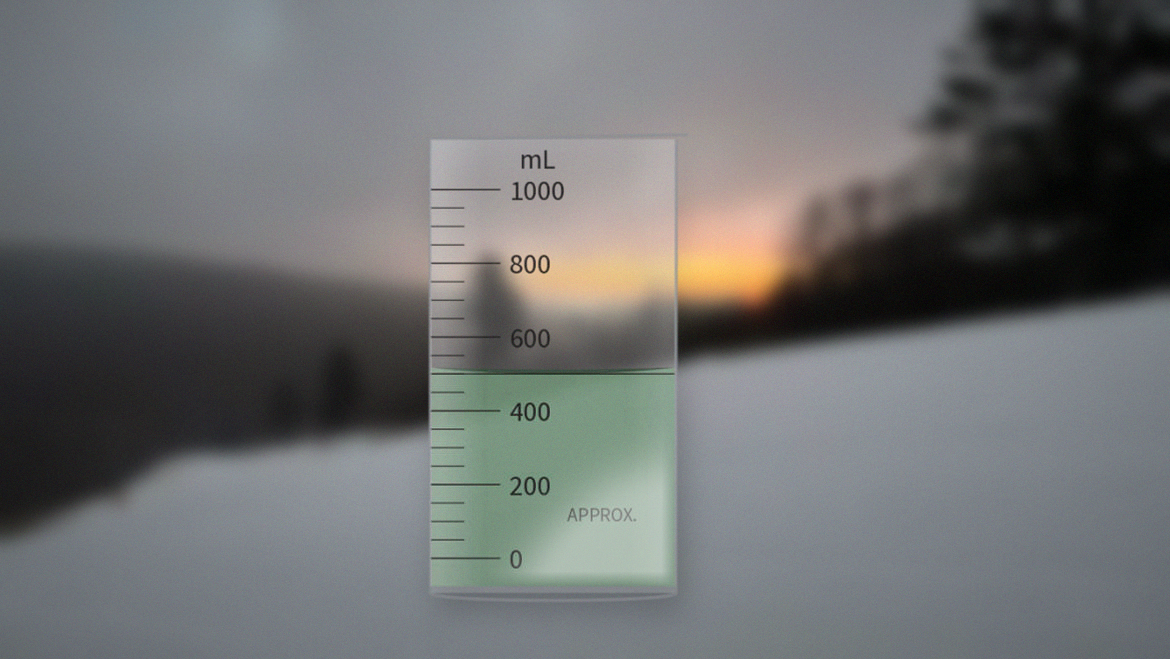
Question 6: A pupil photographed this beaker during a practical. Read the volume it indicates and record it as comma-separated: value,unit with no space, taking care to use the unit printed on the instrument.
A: 500,mL
